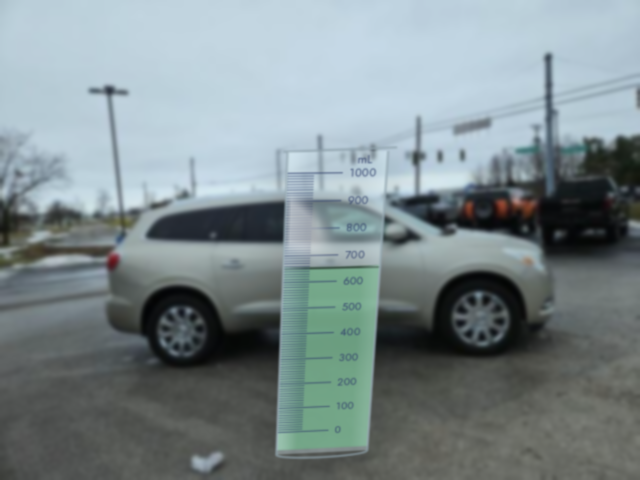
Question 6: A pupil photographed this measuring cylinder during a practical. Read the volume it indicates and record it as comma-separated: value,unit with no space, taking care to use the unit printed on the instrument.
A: 650,mL
